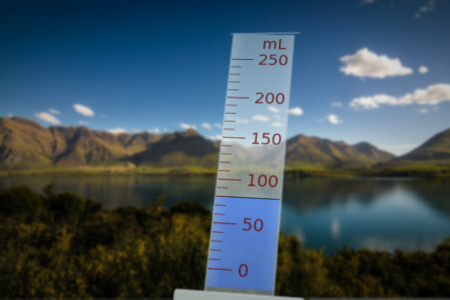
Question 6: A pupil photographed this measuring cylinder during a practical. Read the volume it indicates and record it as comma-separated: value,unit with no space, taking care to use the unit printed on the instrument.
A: 80,mL
